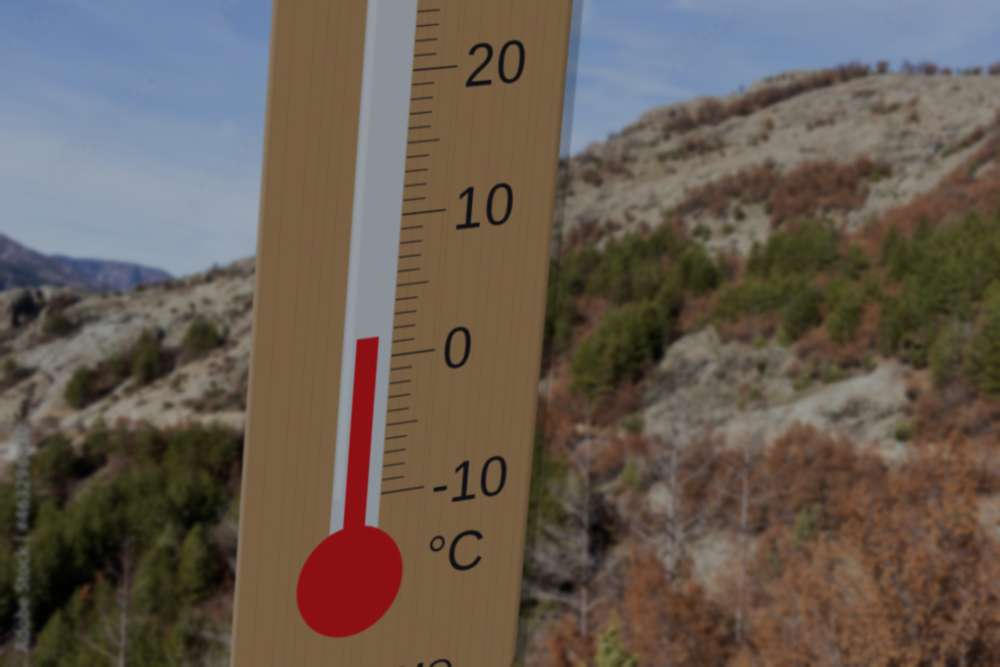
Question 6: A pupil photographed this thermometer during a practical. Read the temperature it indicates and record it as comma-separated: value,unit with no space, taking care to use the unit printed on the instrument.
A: 1.5,°C
